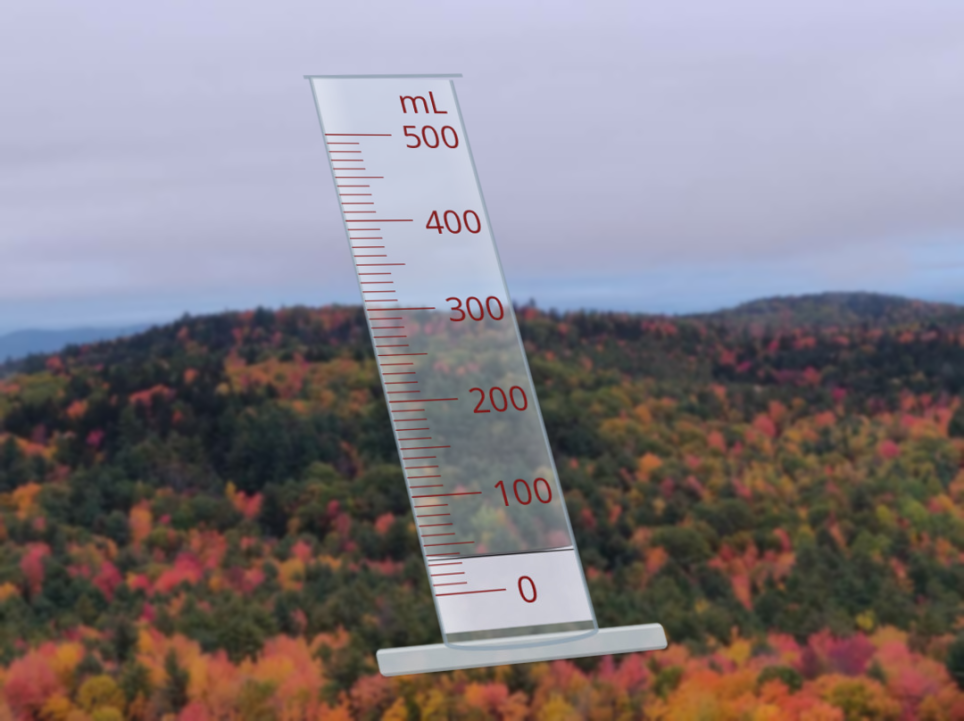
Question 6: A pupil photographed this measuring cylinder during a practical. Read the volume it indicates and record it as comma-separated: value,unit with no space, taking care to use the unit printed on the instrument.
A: 35,mL
